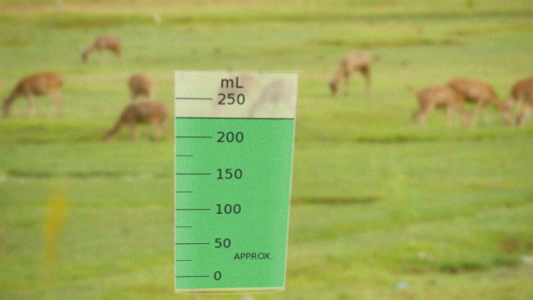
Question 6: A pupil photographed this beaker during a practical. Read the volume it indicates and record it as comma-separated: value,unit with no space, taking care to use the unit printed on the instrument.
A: 225,mL
